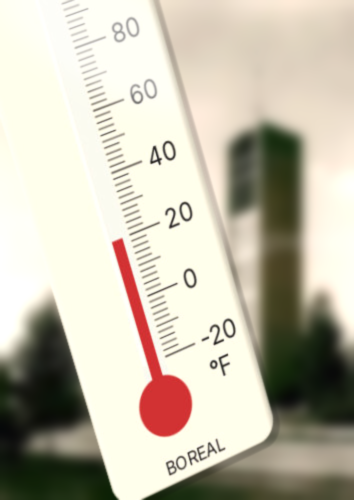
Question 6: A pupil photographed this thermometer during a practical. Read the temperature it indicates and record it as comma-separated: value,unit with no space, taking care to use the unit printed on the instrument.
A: 20,°F
